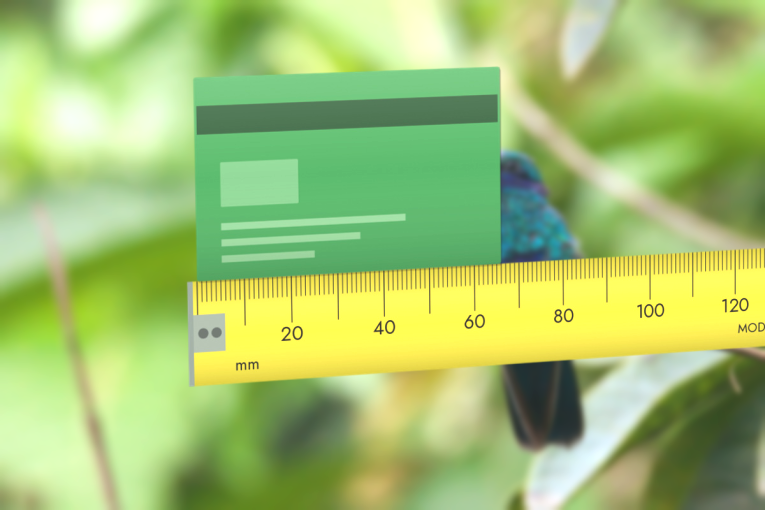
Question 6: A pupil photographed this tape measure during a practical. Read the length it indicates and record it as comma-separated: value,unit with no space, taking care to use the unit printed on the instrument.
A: 66,mm
